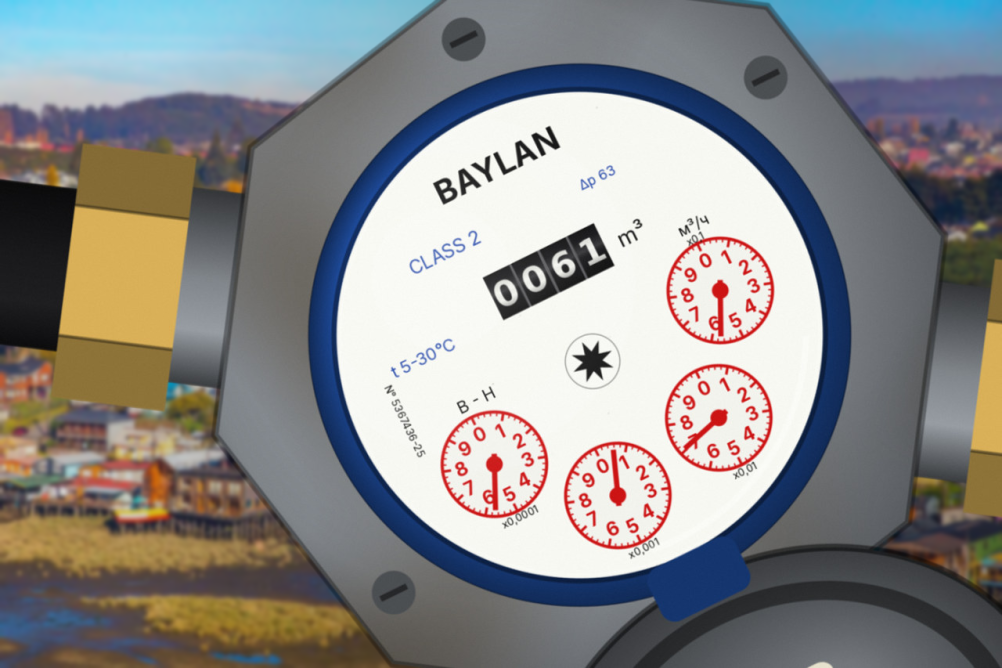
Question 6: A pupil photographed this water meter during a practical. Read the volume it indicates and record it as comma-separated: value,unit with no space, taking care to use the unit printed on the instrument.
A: 61.5705,m³
